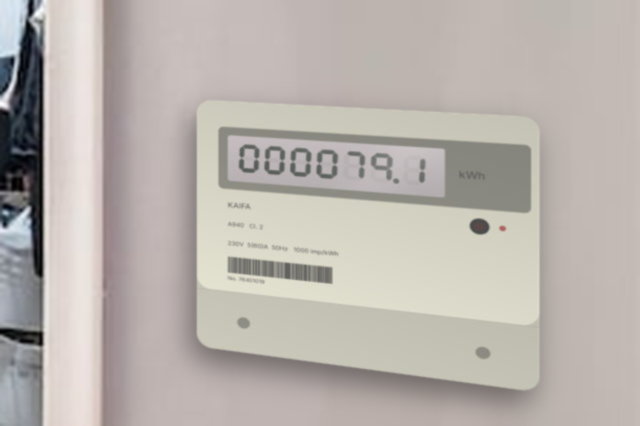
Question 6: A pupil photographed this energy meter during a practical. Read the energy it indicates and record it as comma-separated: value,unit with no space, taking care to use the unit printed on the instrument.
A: 79.1,kWh
